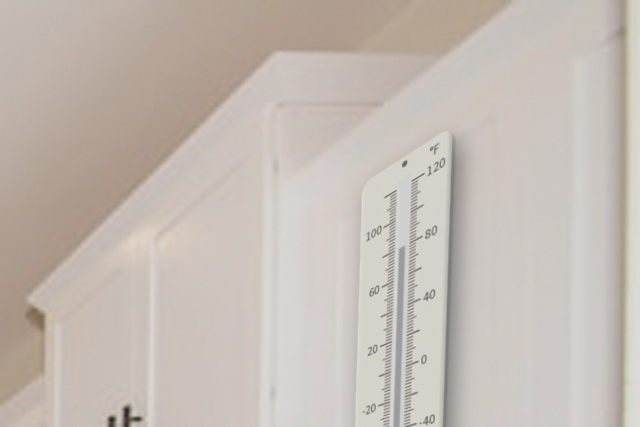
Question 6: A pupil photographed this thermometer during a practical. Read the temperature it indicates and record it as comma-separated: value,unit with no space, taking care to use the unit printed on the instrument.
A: 80,°F
